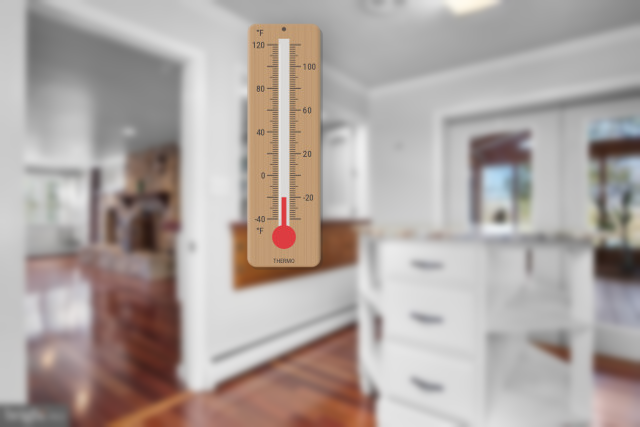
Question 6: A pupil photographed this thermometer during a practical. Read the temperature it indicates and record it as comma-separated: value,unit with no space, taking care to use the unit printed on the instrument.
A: -20,°F
